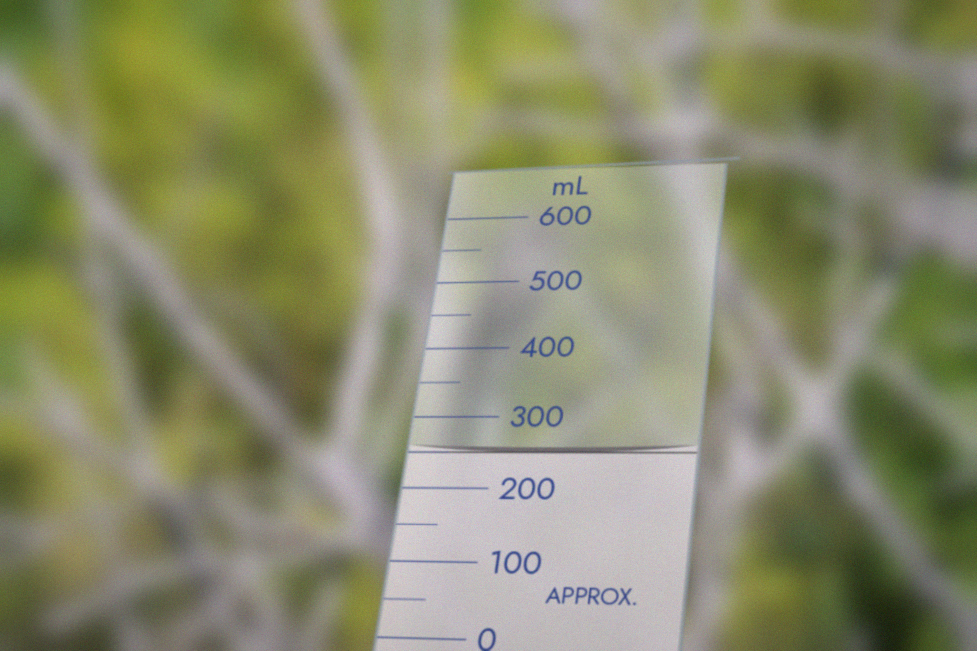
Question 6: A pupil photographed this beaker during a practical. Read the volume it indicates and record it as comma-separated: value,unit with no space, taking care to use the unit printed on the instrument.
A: 250,mL
